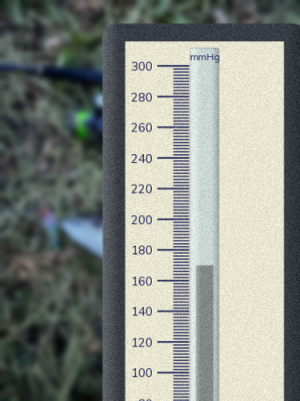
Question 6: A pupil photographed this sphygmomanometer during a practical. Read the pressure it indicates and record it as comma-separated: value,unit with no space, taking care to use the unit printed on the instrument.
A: 170,mmHg
